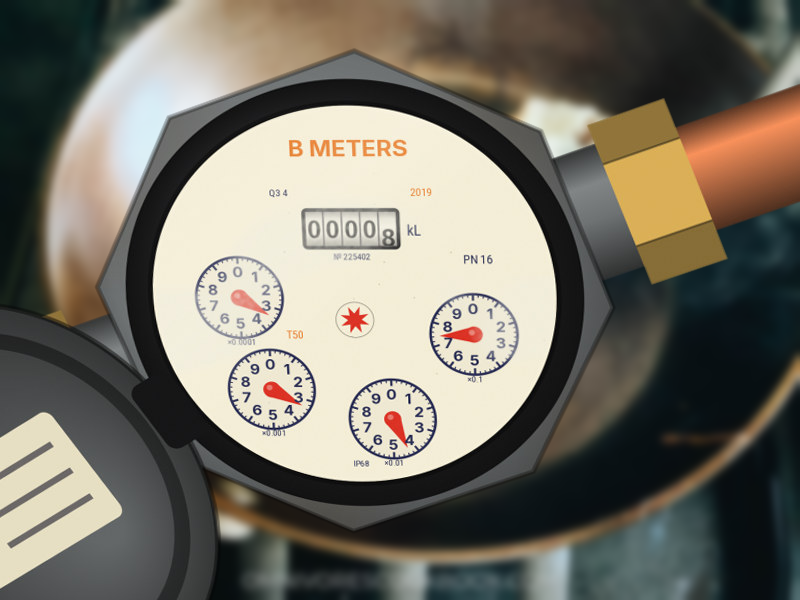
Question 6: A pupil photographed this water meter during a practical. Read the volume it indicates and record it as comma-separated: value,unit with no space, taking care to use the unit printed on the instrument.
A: 7.7433,kL
